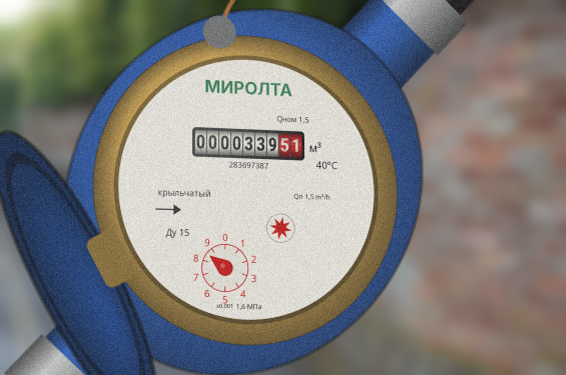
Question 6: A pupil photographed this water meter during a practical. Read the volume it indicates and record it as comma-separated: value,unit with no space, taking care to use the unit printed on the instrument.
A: 339.518,m³
